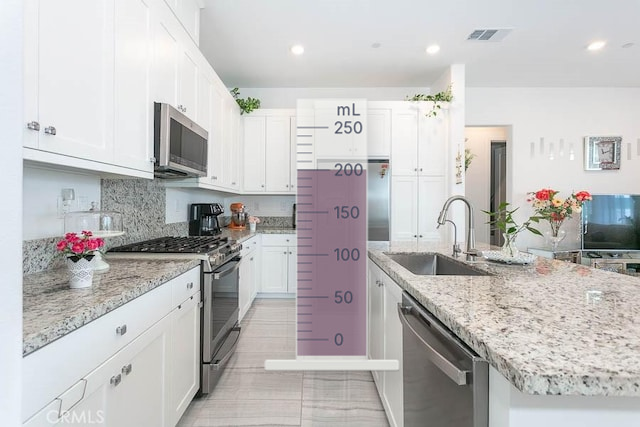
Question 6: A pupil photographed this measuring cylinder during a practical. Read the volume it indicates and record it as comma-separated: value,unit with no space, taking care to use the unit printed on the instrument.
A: 200,mL
